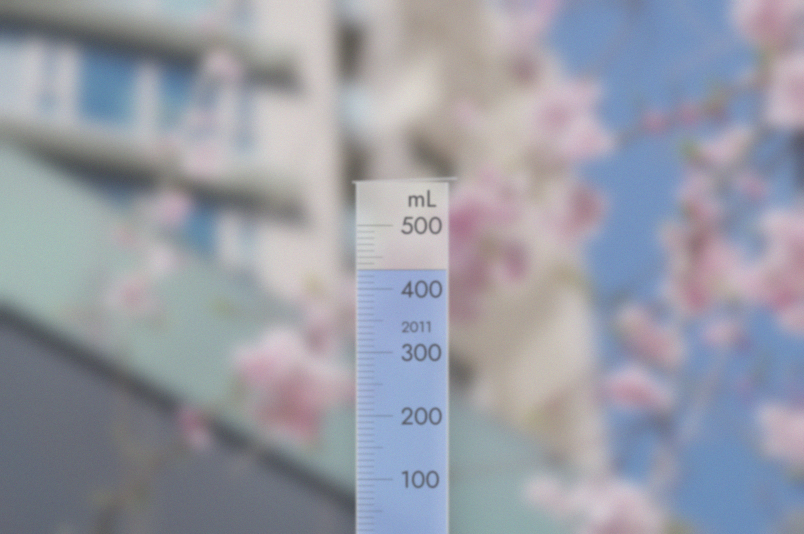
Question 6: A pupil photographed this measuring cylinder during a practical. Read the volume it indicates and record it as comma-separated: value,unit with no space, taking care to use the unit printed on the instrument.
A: 430,mL
